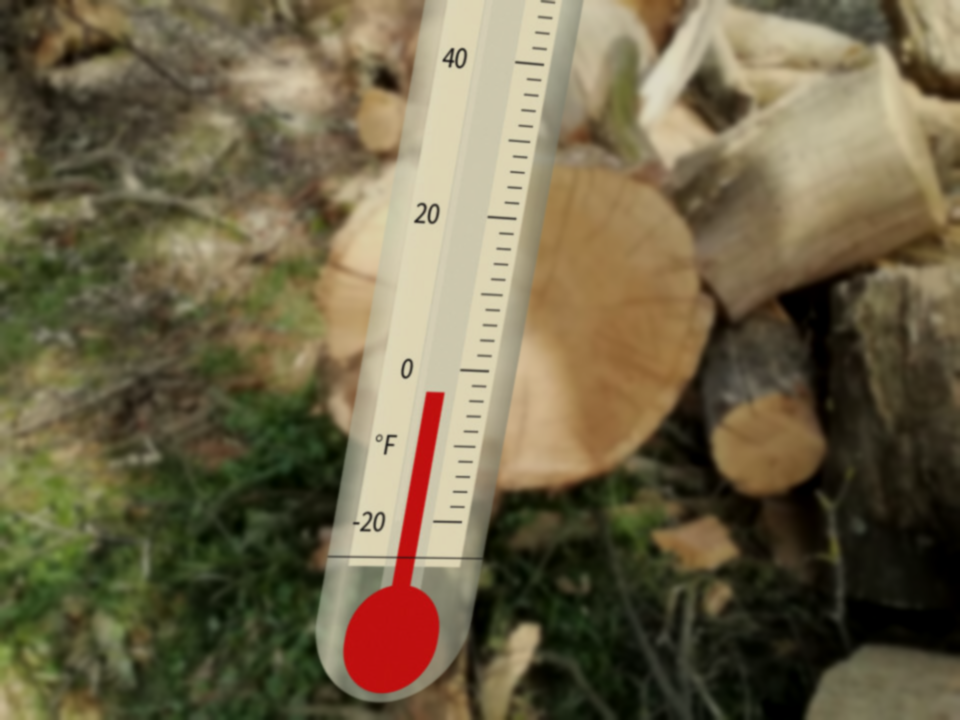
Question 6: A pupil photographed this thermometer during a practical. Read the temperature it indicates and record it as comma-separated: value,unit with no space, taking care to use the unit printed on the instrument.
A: -3,°F
